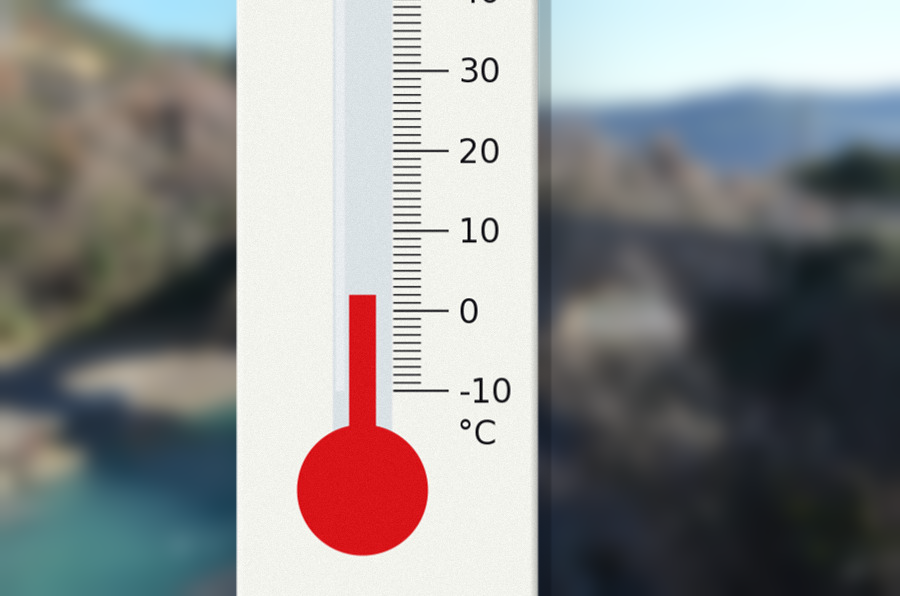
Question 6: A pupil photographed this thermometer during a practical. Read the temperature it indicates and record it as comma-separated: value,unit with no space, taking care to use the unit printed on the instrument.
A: 2,°C
